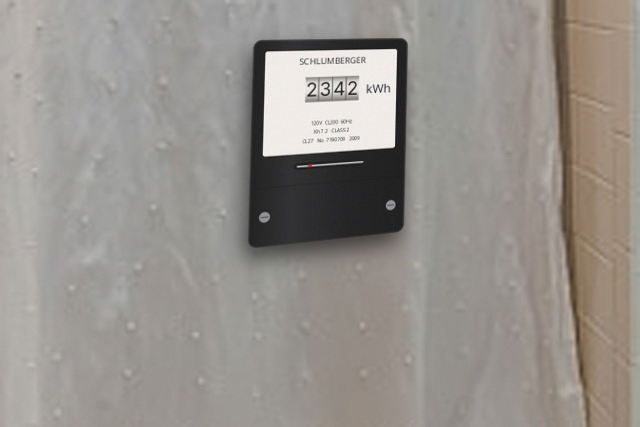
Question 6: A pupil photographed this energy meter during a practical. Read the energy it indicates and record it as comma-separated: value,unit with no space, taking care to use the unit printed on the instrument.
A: 2342,kWh
